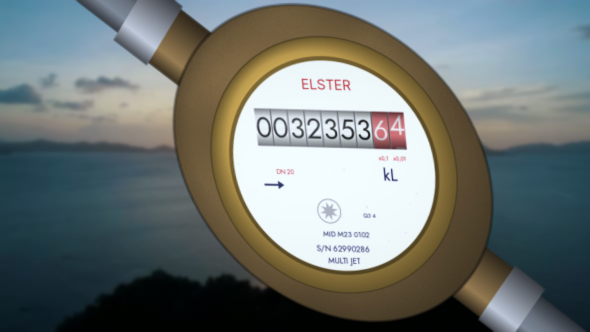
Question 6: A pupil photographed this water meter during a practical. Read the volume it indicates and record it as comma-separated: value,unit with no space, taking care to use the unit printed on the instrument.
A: 32353.64,kL
